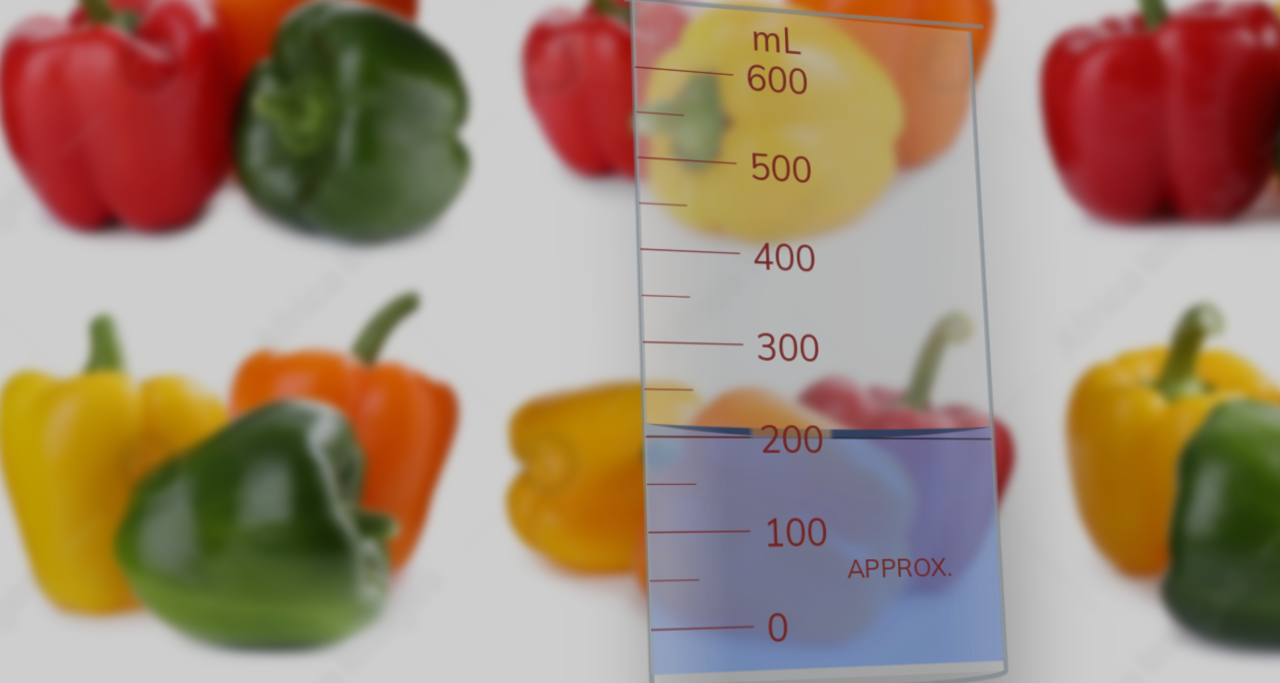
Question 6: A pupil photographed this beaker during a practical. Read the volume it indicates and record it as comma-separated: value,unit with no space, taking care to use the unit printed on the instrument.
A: 200,mL
